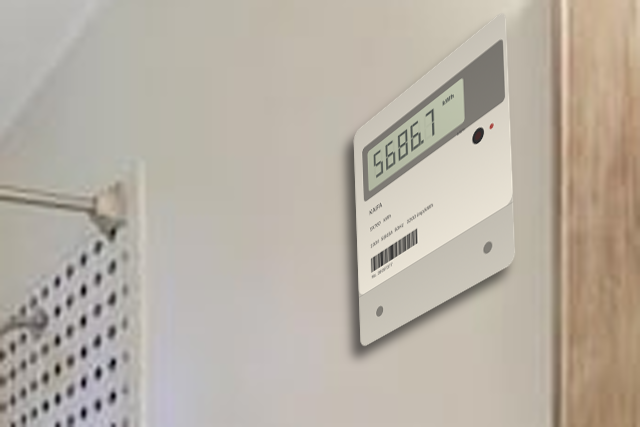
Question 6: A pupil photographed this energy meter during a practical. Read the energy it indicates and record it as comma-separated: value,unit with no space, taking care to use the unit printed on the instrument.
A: 5686.7,kWh
